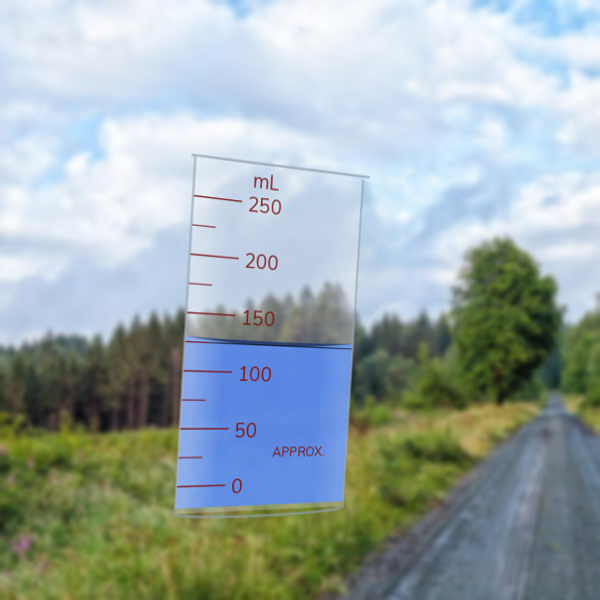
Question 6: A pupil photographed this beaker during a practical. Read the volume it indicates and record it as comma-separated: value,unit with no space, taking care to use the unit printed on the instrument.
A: 125,mL
